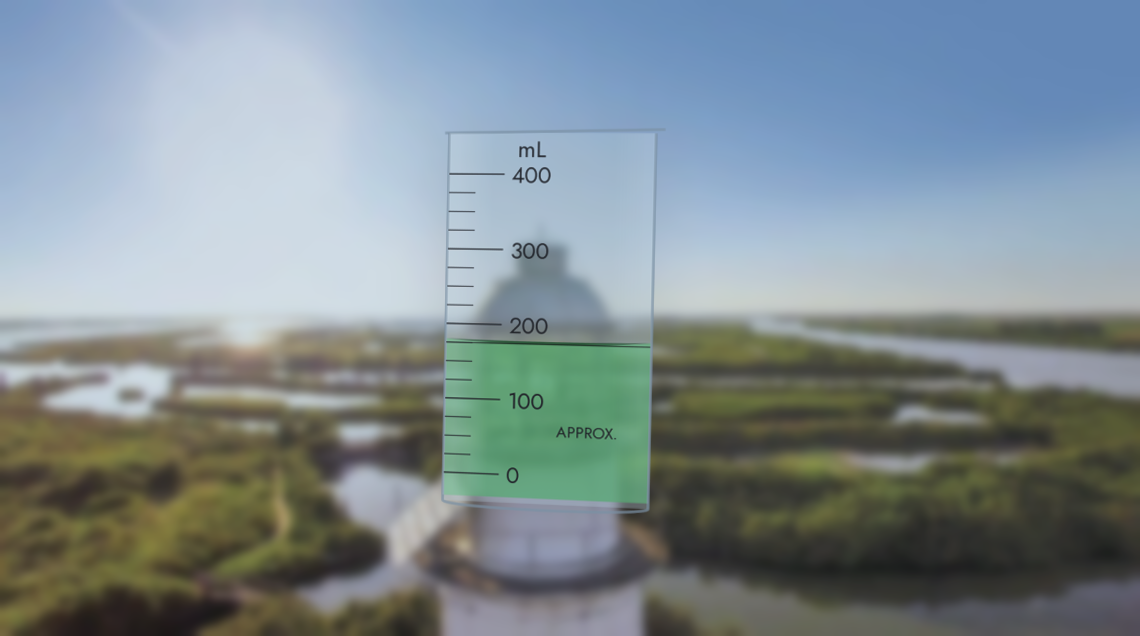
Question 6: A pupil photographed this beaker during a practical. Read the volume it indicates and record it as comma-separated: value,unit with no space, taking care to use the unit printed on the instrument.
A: 175,mL
